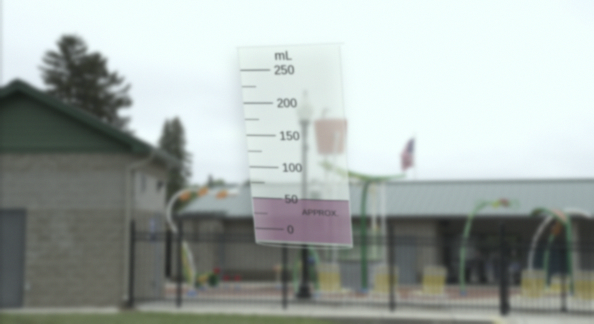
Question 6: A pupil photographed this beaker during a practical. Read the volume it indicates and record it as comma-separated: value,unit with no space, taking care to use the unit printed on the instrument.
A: 50,mL
